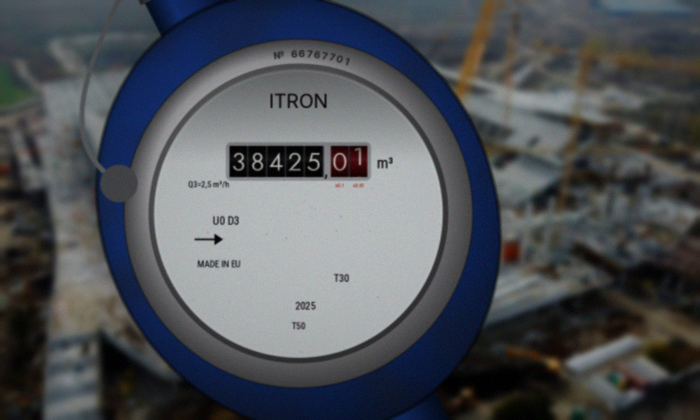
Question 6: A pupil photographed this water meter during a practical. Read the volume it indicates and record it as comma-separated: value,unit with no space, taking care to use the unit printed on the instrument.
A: 38425.01,m³
